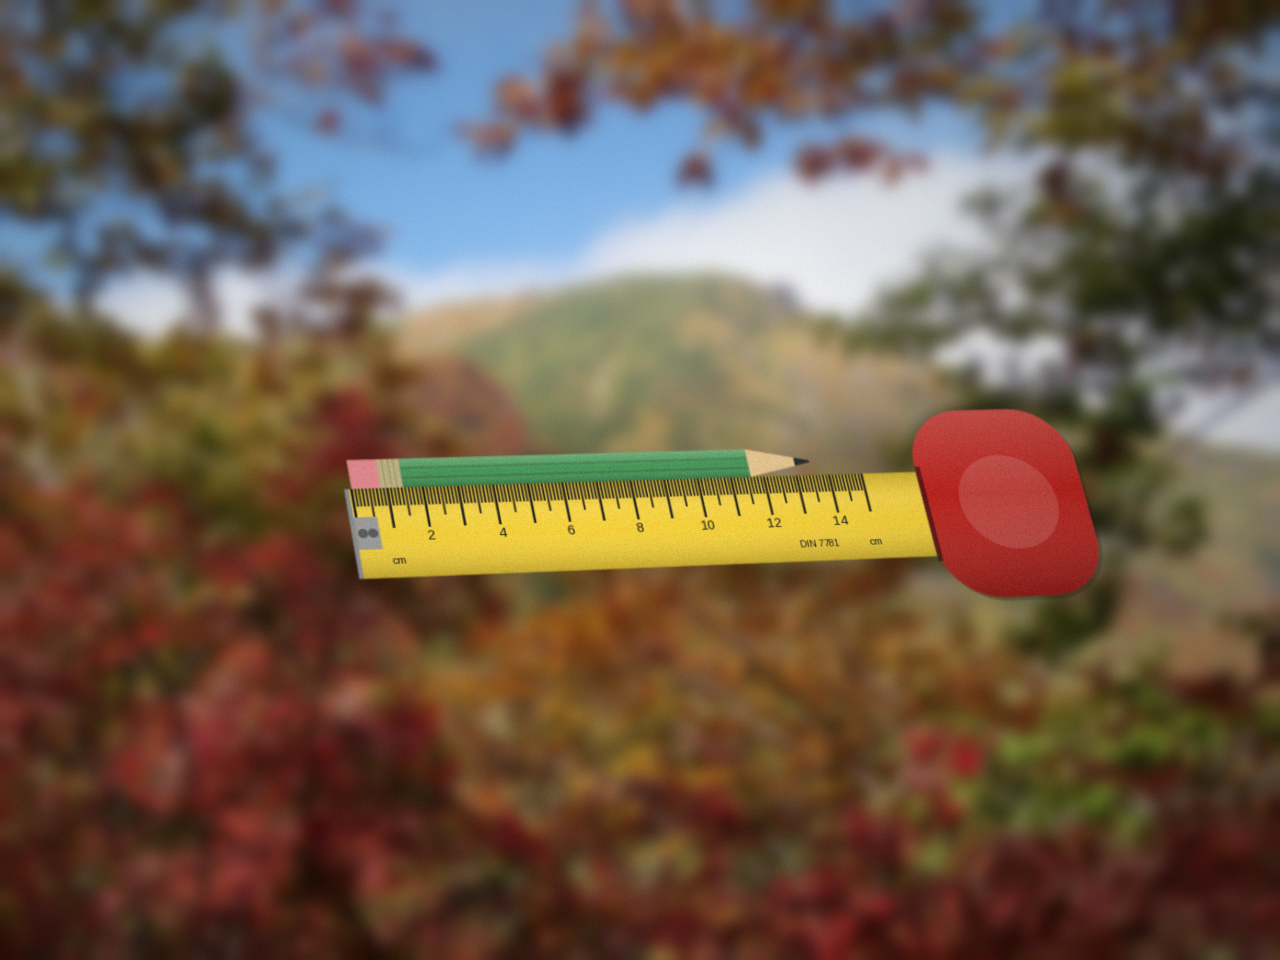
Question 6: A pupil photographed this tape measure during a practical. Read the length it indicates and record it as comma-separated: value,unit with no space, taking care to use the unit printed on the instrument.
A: 13.5,cm
